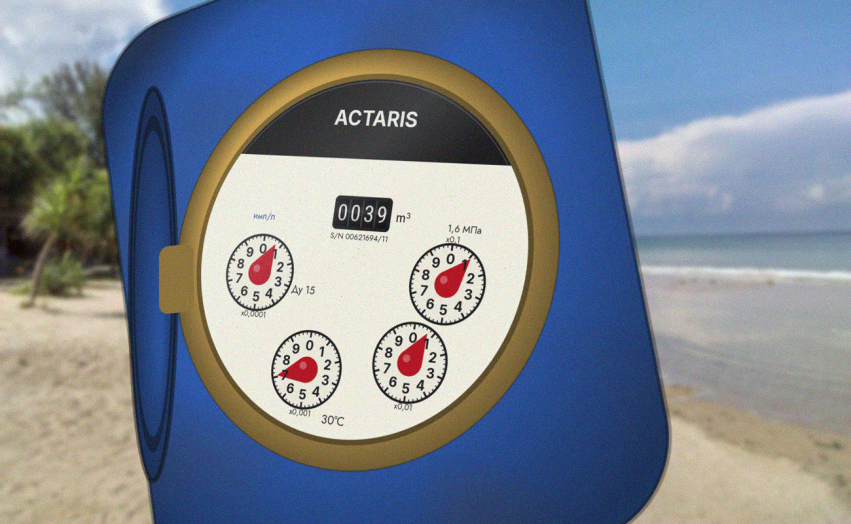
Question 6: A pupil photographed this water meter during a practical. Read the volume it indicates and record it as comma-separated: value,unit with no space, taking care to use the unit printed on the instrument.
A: 39.1070,m³
